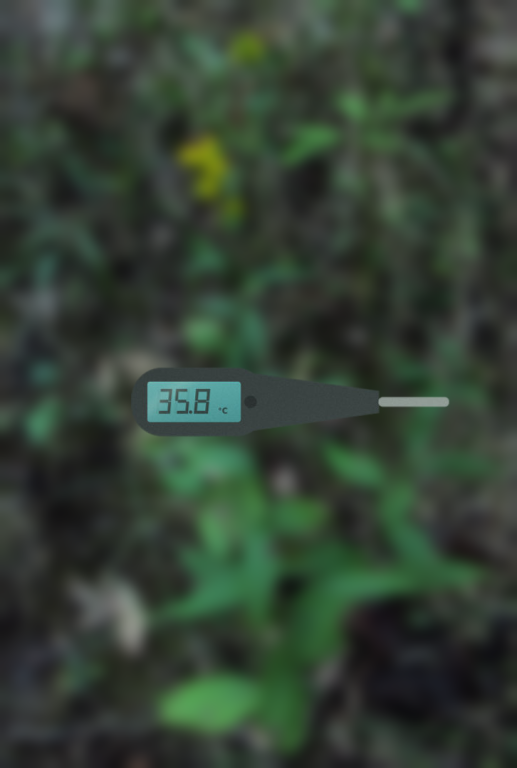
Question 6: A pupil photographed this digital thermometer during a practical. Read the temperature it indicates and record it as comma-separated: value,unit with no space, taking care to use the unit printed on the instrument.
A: 35.8,°C
